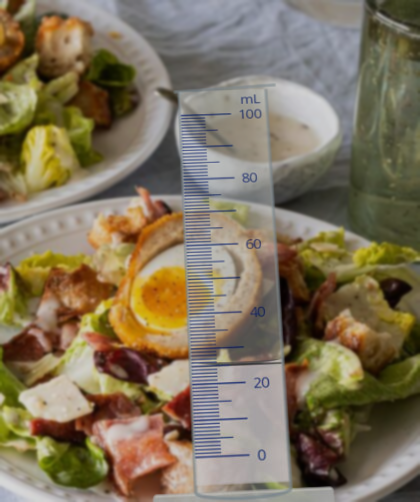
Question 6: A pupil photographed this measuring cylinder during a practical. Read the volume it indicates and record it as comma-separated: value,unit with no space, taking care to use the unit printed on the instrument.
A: 25,mL
